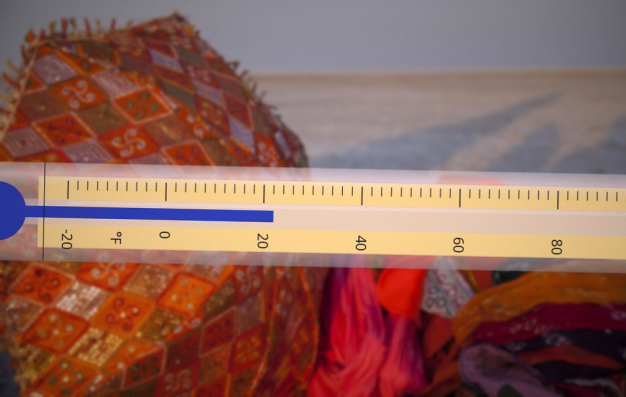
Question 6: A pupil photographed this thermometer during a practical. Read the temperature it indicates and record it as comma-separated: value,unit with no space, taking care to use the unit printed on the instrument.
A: 22,°F
